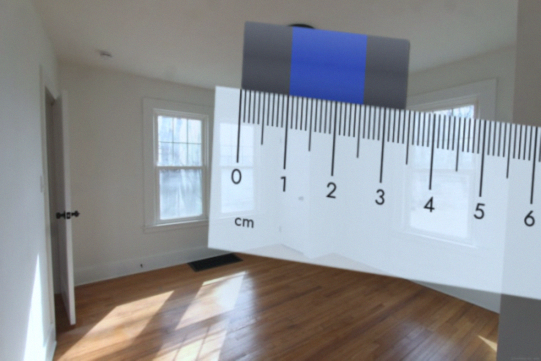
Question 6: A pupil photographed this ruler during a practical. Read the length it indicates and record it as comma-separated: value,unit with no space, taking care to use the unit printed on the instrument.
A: 3.4,cm
